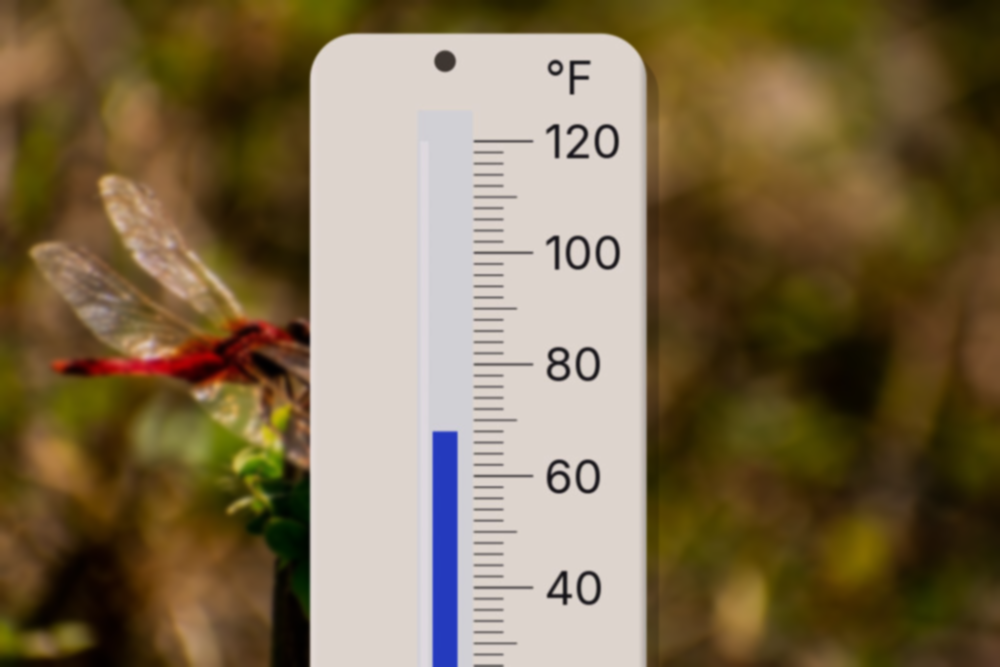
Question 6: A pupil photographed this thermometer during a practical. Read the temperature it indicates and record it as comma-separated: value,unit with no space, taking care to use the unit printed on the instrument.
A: 68,°F
